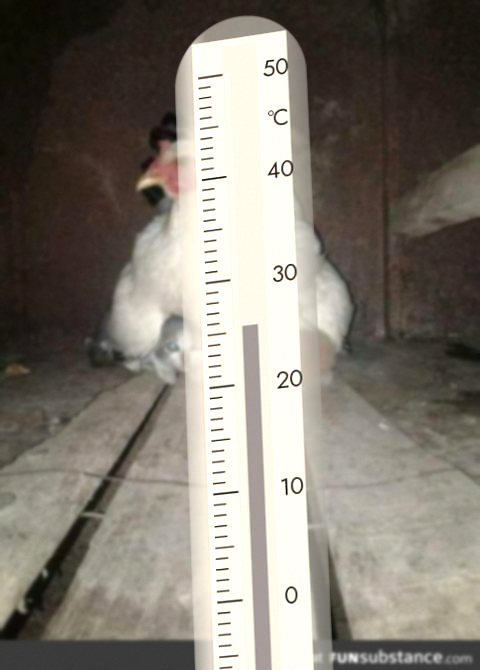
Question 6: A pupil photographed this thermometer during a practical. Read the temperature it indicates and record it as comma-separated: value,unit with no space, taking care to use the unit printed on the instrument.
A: 25.5,°C
